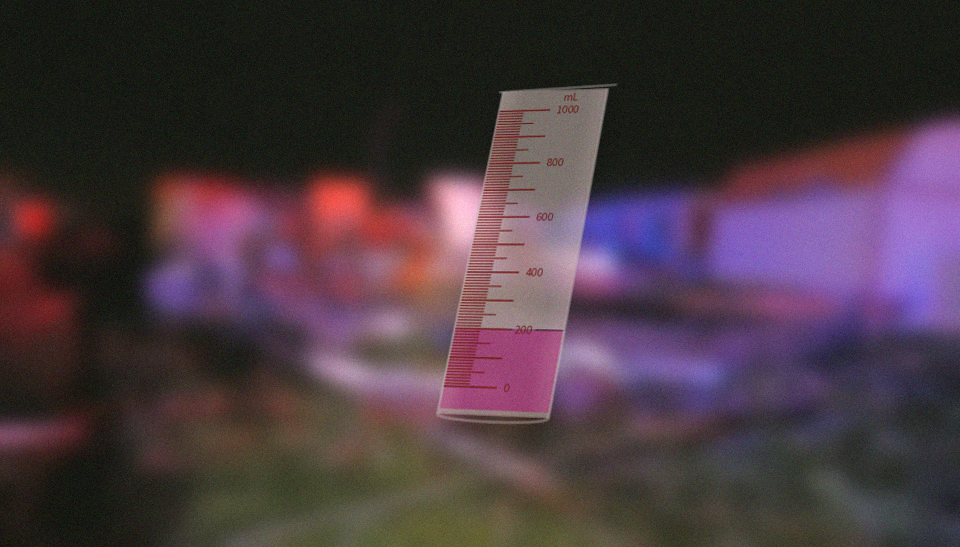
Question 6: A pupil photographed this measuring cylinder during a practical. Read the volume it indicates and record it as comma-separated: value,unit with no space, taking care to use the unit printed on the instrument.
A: 200,mL
